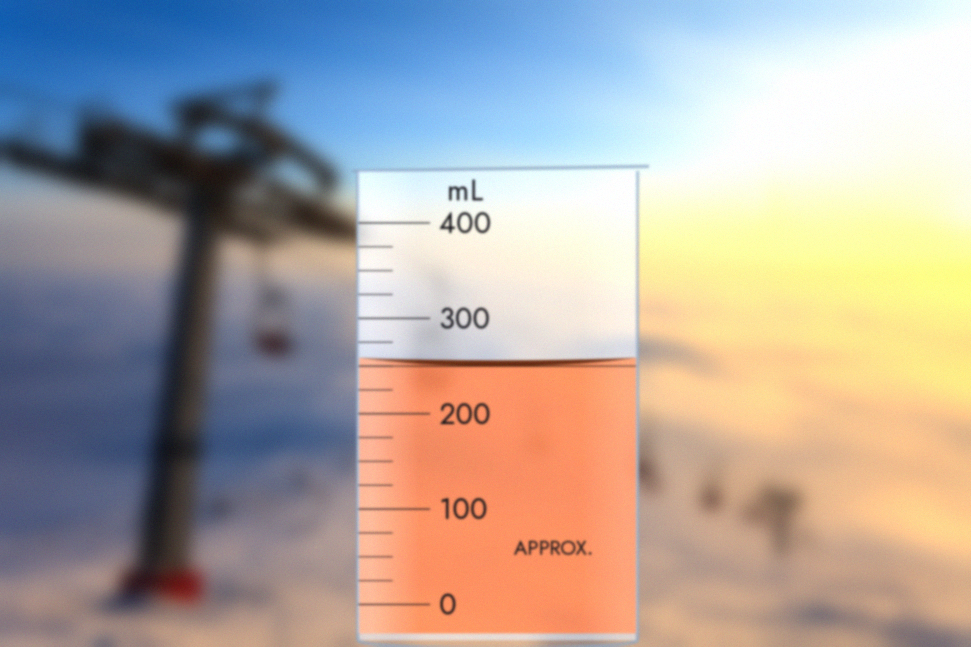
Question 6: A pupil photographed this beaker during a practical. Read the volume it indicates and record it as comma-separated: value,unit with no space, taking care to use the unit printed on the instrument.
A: 250,mL
